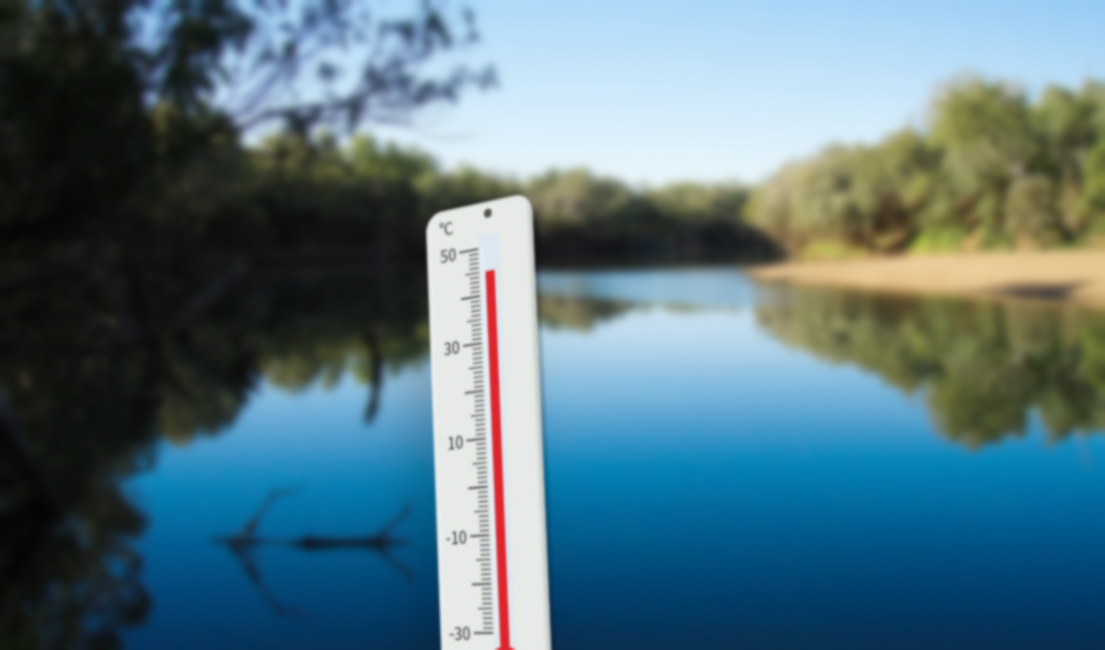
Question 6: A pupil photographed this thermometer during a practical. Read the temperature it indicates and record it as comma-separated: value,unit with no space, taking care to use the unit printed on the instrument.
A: 45,°C
